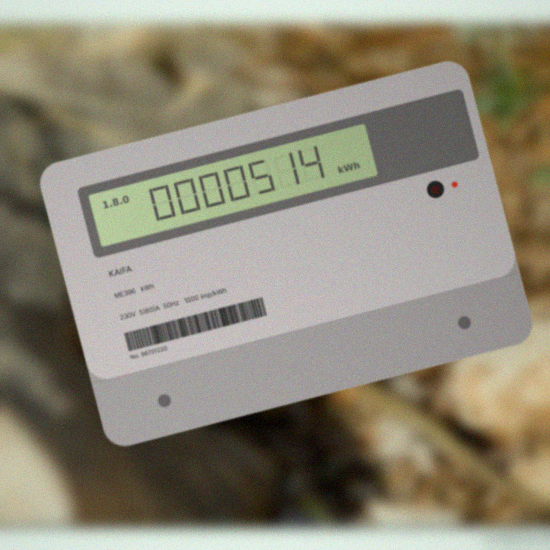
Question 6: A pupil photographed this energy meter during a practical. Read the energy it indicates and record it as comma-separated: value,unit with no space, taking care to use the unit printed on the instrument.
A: 514,kWh
